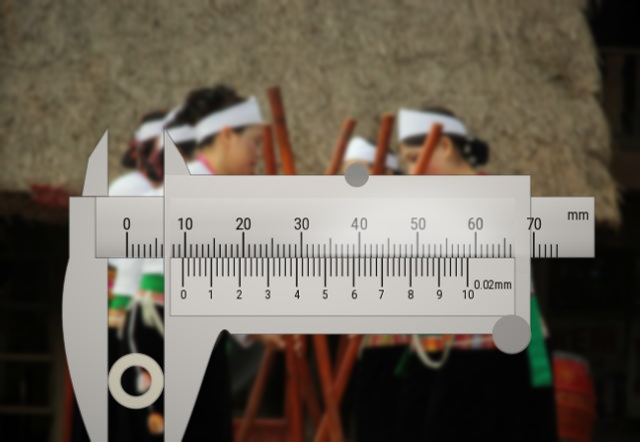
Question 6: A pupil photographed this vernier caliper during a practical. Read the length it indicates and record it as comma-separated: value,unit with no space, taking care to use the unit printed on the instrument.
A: 9.6,mm
